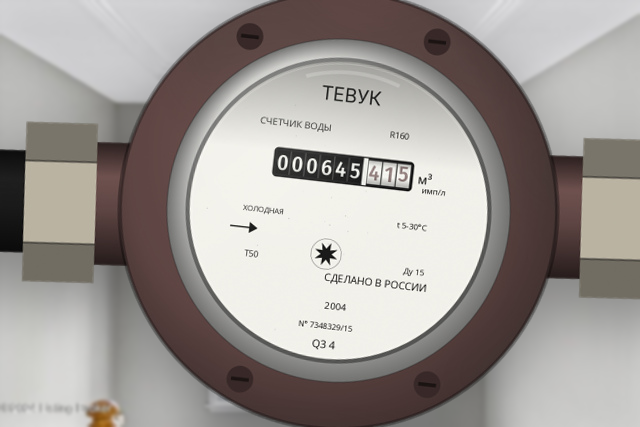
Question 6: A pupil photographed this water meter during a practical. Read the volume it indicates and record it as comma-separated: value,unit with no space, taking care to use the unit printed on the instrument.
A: 645.415,m³
